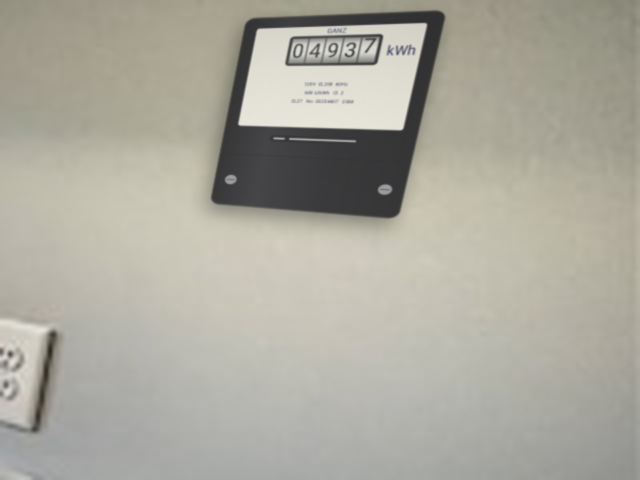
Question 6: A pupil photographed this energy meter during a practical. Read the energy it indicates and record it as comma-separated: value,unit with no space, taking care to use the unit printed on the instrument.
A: 4937,kWh
